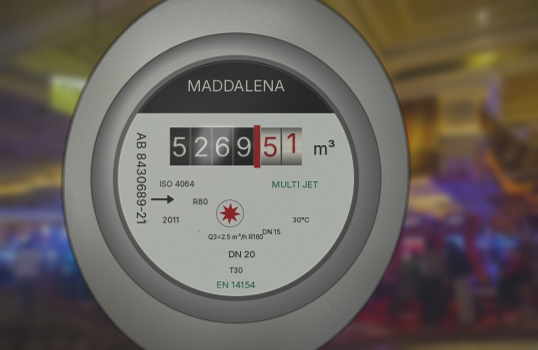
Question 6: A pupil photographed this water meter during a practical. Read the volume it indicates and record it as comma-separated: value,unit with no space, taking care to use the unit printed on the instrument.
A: 5269.51,m³
